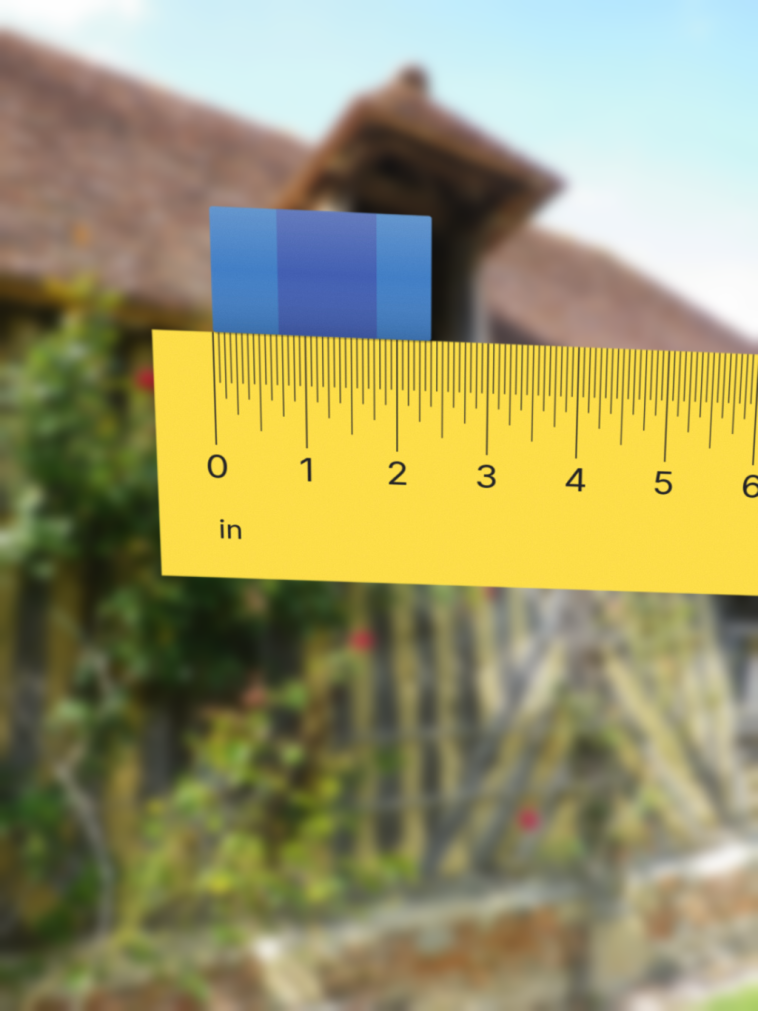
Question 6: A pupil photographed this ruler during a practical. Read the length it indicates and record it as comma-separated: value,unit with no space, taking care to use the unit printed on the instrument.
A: 2.375,in
